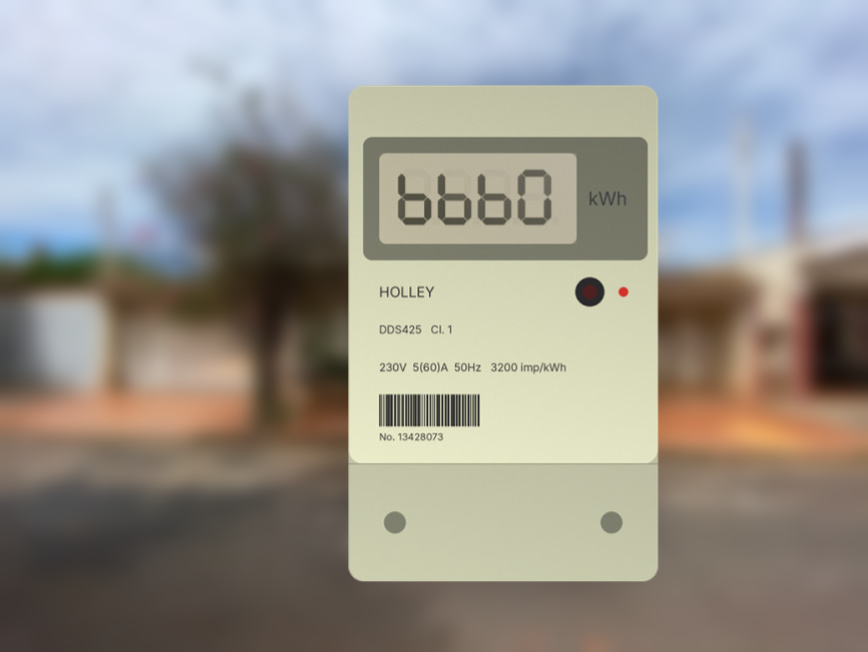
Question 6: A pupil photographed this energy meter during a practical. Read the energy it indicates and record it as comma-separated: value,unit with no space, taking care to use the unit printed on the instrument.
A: 6660,kWh
